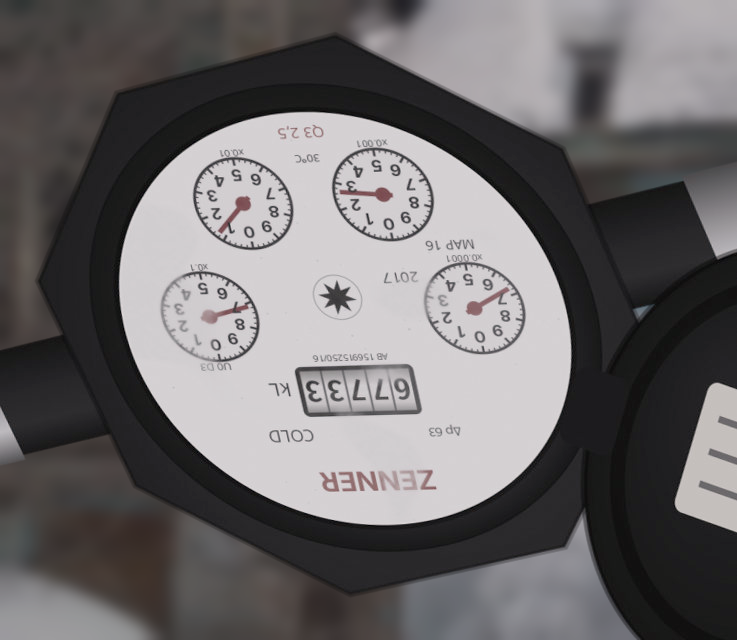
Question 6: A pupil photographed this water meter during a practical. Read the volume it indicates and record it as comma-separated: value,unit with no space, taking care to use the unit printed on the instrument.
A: 67733.7126,kL
